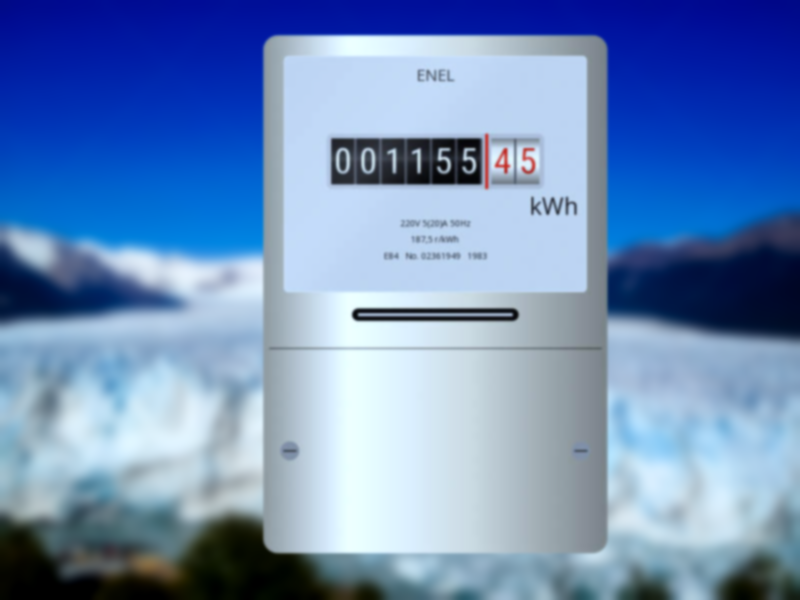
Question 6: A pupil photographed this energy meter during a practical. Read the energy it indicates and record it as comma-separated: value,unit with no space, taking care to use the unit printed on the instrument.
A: 1155.45,kWh
